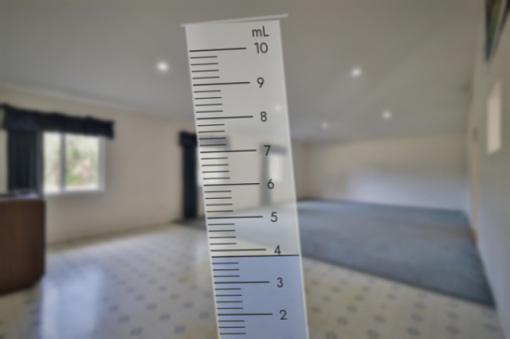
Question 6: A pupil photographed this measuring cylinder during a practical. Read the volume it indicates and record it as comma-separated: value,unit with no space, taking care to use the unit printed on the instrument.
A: 3.8,mL
